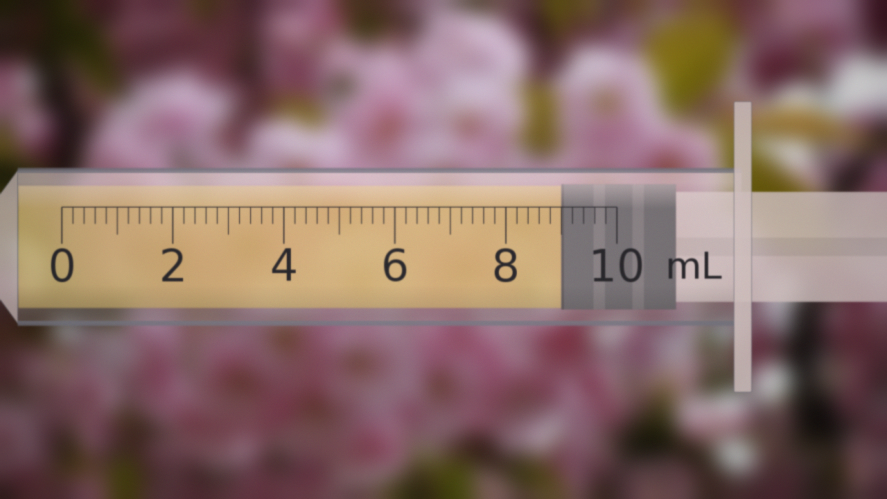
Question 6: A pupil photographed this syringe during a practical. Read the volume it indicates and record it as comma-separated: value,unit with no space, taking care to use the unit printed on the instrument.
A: 9,mL
